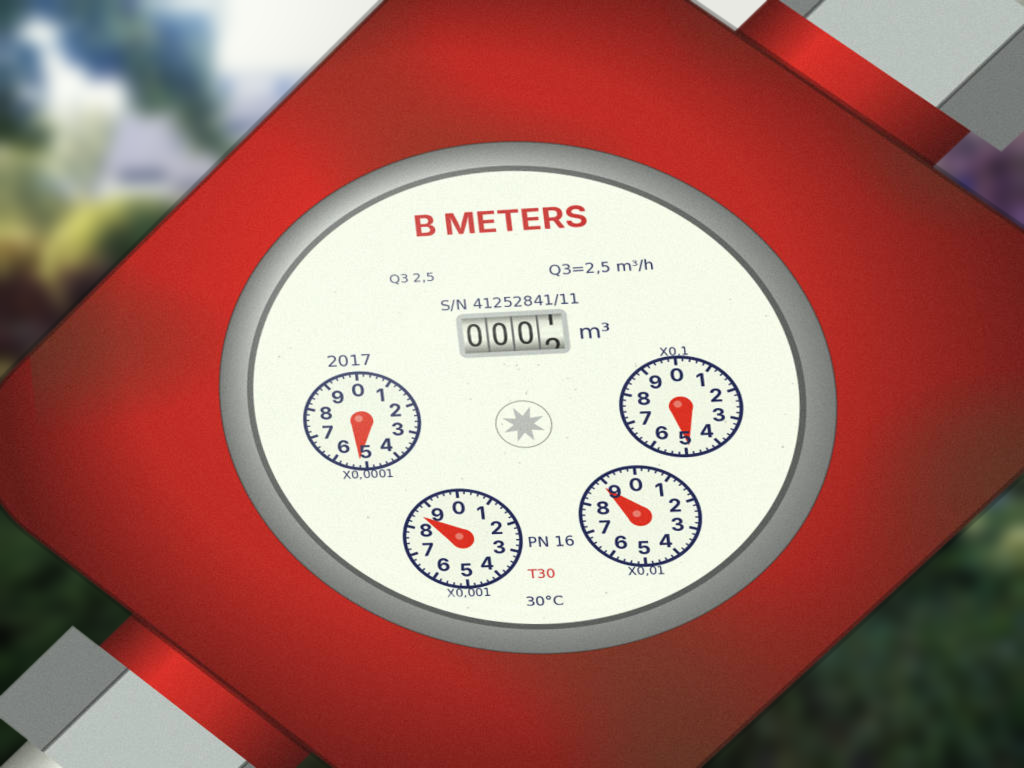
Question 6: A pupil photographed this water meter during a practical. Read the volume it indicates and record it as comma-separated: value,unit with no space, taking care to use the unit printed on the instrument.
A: 1.4885,m³
